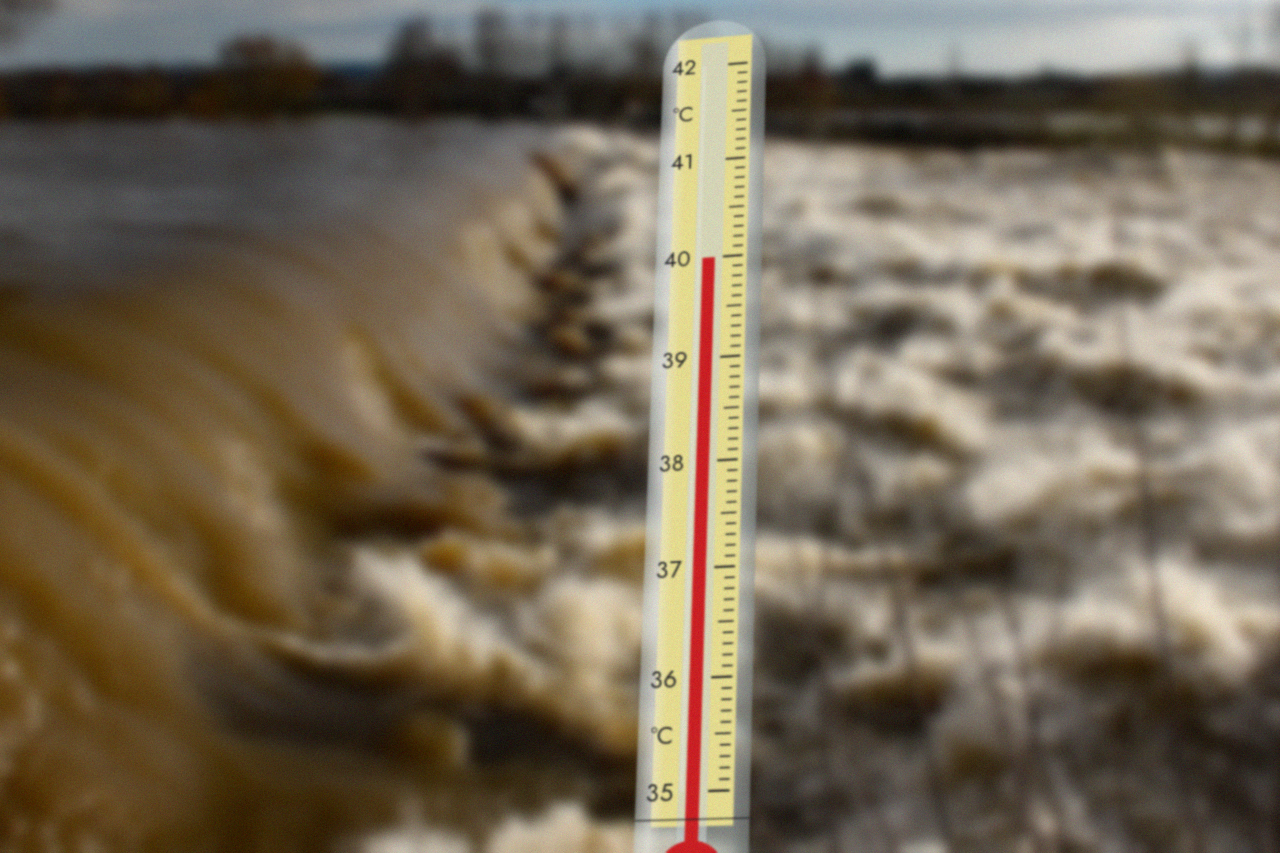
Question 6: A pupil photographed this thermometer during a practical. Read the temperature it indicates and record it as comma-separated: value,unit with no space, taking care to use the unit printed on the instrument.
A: 40,°C
